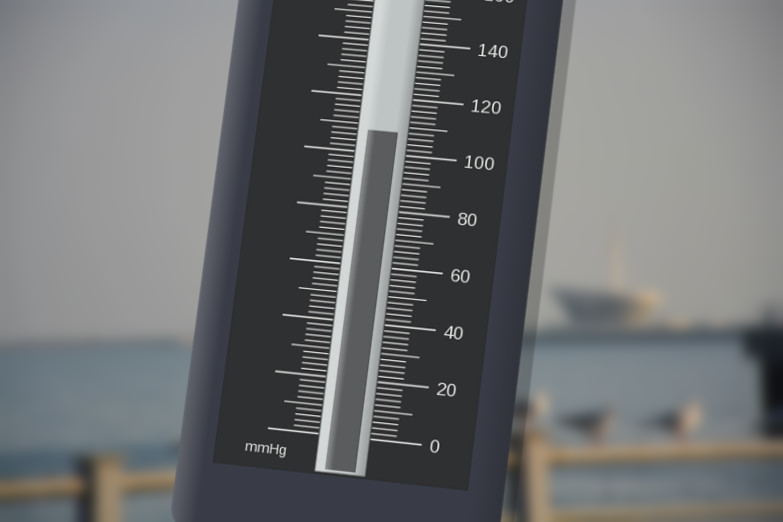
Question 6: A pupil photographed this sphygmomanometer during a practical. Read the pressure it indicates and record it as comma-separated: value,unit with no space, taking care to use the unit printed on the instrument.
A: 108,mmHg
